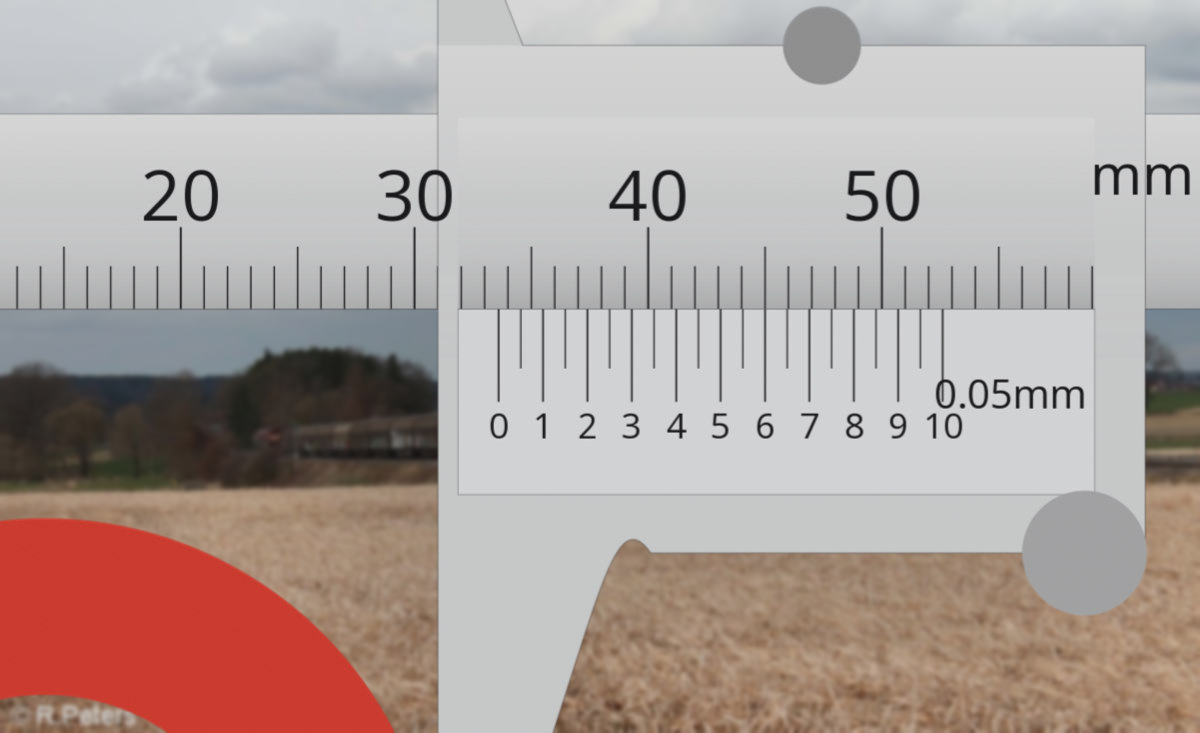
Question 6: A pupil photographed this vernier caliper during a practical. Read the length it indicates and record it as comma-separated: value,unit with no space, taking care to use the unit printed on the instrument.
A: 33.6,mm
